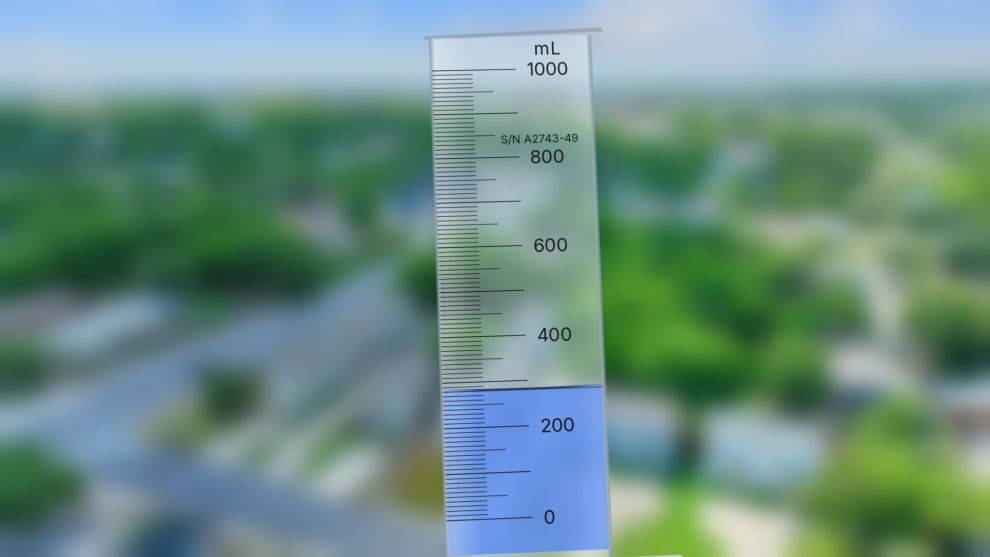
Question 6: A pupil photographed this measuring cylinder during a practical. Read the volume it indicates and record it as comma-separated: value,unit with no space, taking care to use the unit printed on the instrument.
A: 280,mL
